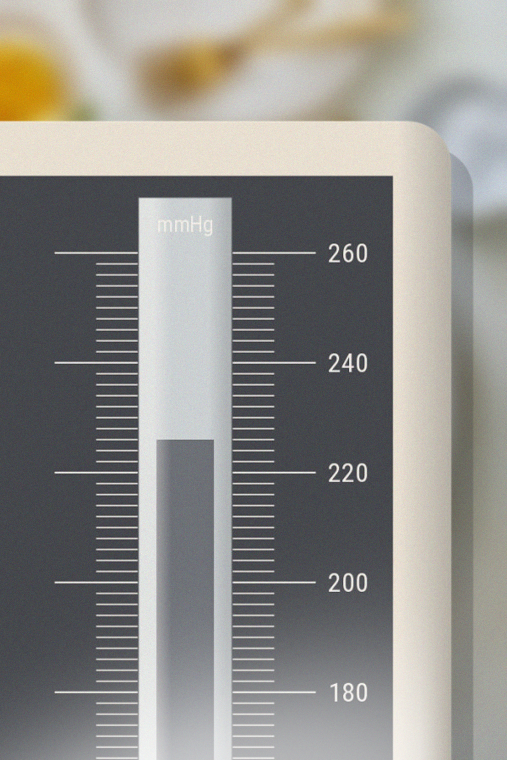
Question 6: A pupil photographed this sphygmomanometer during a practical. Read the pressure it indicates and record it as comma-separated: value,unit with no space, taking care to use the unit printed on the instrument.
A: 226,mmHg
